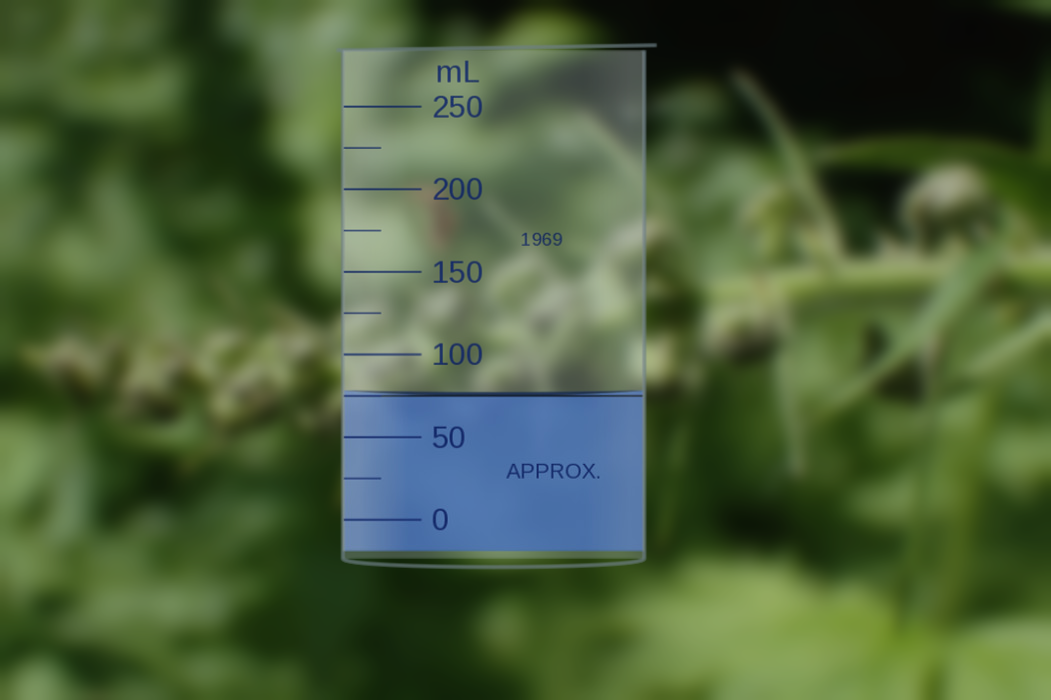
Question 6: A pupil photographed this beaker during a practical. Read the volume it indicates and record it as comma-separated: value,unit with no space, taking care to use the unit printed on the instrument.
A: 75,mL
